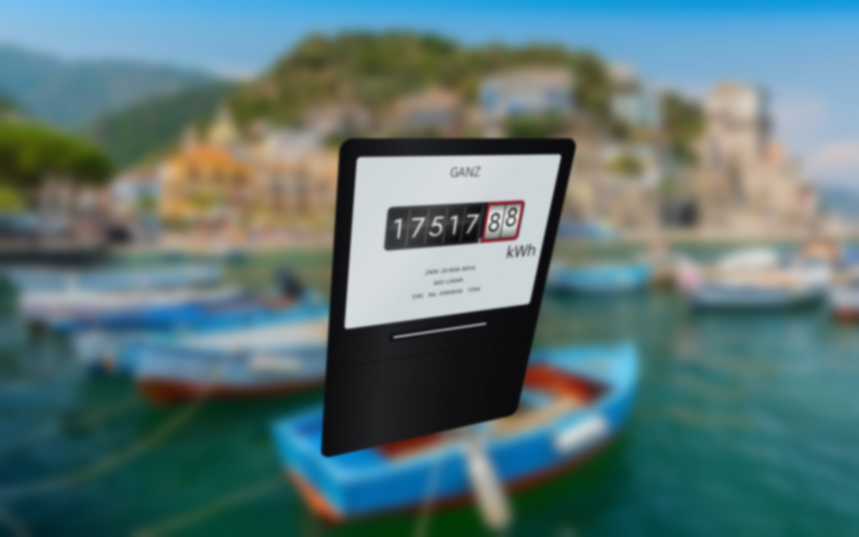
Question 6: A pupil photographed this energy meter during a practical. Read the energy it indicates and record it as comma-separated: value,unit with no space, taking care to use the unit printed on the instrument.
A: 17517.88,kWh
